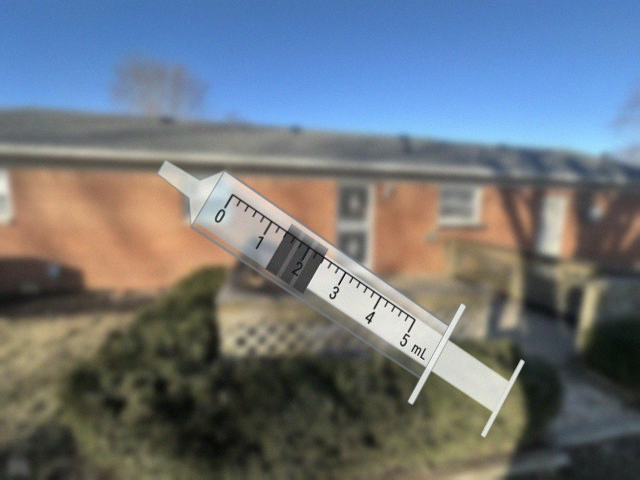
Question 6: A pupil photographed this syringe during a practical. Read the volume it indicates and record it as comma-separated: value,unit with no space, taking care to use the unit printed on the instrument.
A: 1.4,mL
